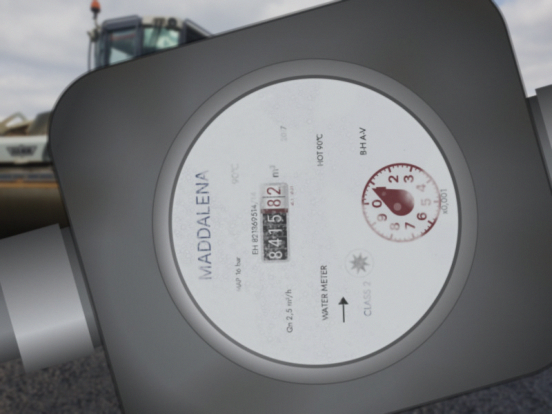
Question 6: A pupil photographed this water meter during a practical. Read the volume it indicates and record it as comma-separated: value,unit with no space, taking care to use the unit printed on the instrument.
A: 8415.820,m³
